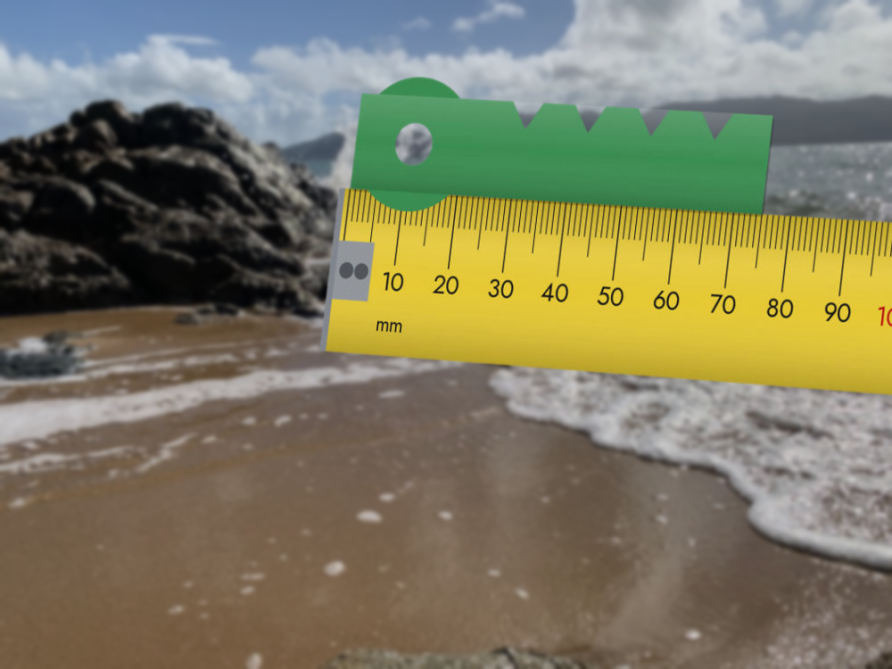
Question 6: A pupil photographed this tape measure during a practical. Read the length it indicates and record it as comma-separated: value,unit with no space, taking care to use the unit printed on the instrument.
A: 75,mm
